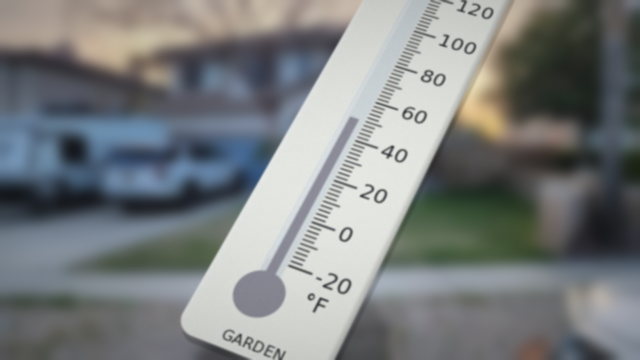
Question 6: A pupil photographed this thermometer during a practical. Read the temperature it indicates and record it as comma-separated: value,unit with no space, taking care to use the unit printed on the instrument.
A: 50,°F
